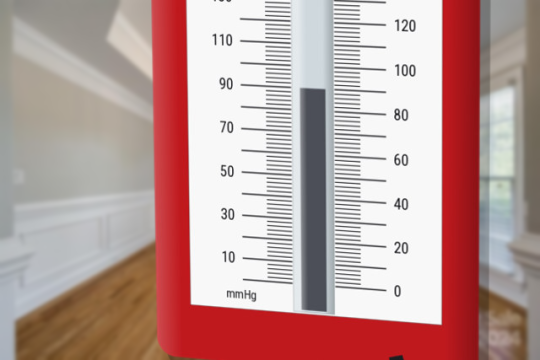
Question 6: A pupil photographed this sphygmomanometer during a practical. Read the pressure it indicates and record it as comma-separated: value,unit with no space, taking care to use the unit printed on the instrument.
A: 90,mmHg
